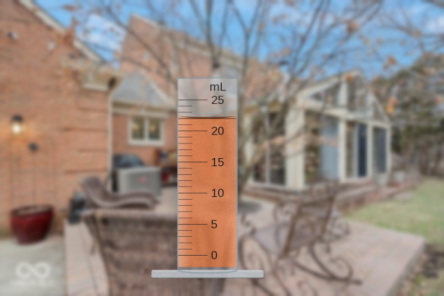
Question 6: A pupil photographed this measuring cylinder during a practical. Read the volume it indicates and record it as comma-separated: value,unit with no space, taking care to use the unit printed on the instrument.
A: 22,mL
